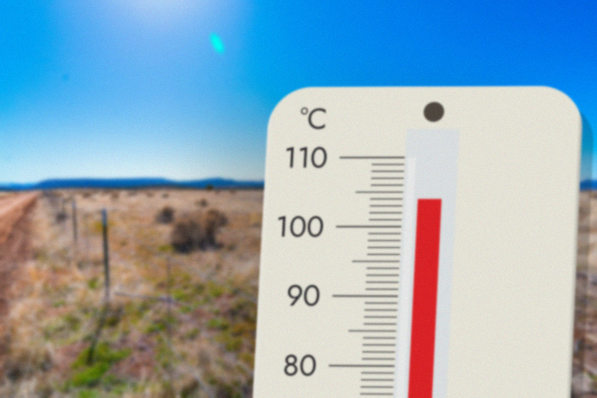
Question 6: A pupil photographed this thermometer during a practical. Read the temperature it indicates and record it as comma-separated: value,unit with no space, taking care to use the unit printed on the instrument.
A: 104,°C
